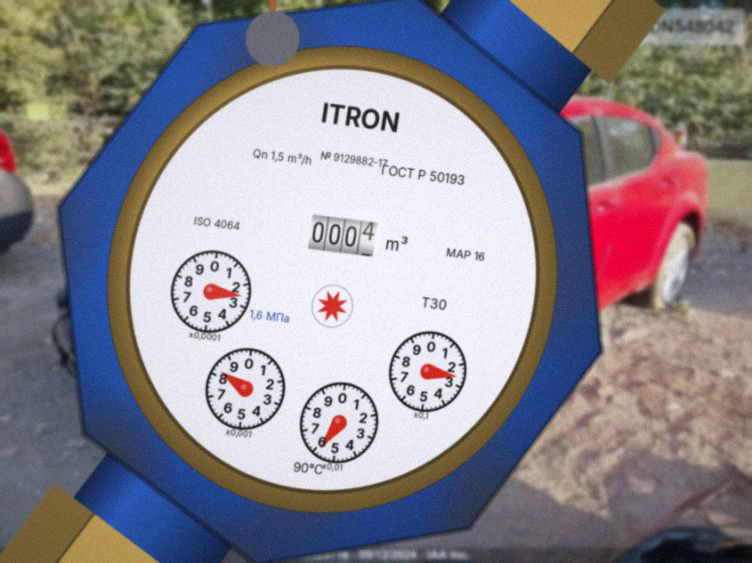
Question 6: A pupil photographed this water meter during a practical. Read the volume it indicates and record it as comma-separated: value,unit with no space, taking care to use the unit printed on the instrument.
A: 4.2582,m³
